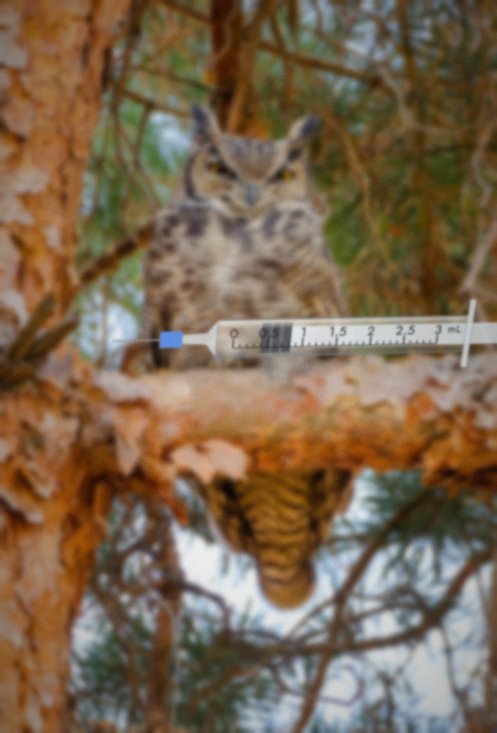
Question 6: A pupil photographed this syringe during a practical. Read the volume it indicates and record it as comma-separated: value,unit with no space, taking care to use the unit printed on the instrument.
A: 0.4,mL
